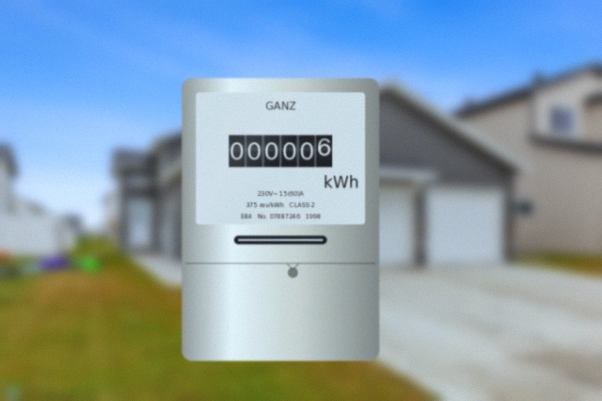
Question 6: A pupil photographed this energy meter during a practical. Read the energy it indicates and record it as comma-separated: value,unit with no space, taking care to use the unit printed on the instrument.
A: 6,kWh
